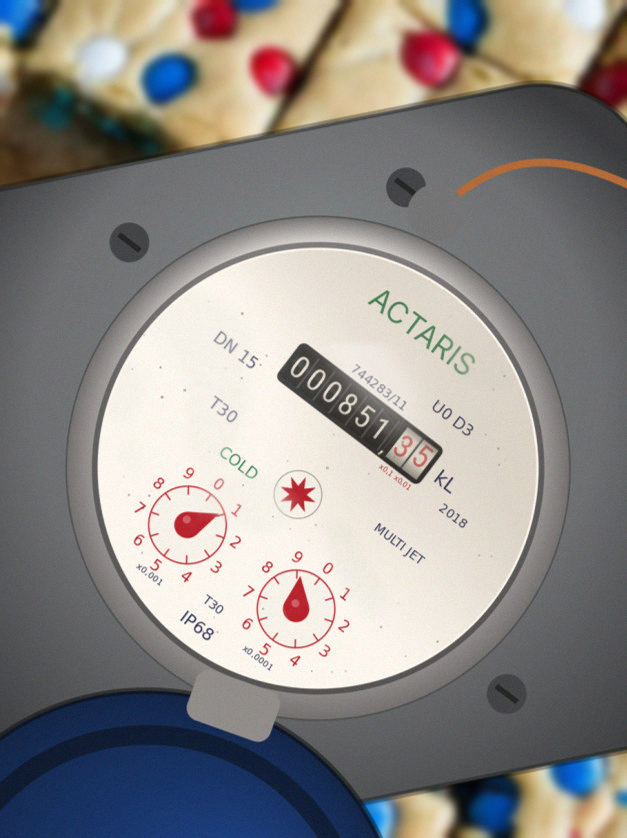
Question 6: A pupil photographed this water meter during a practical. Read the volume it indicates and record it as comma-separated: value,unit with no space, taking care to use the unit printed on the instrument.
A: 851.3509,kL
